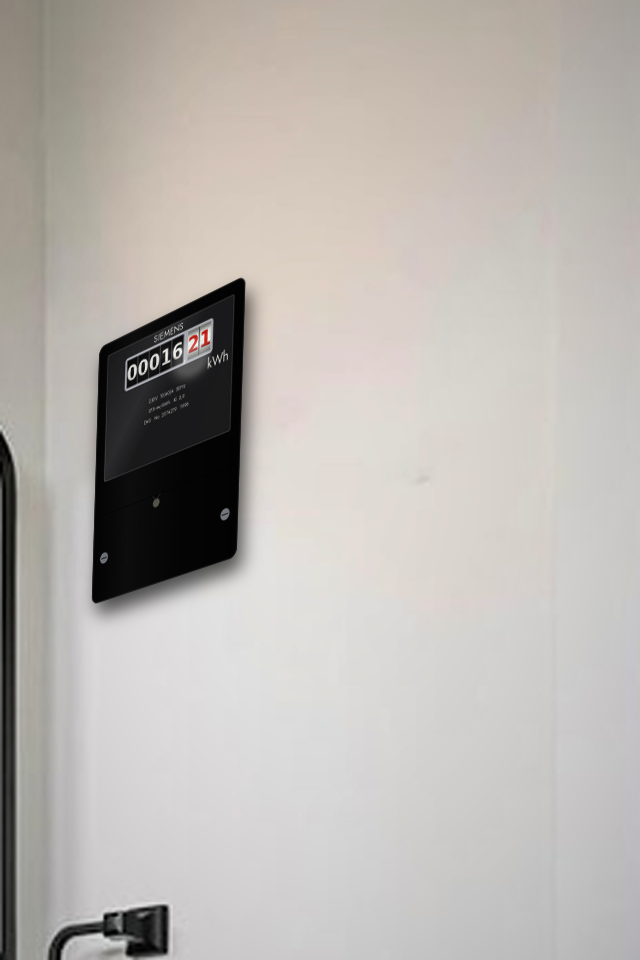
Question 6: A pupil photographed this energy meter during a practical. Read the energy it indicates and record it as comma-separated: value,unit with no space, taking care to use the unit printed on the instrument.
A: 16.21,kWh
